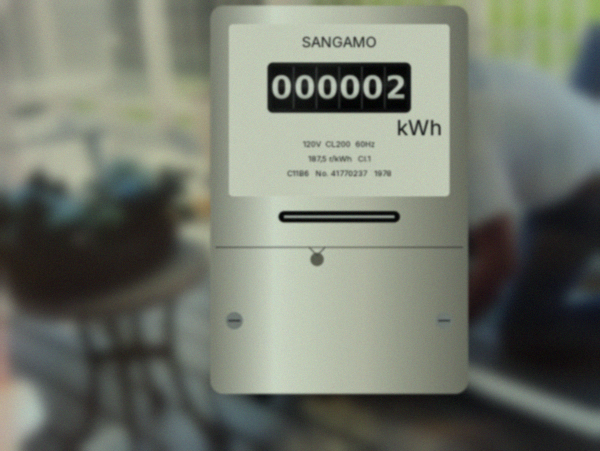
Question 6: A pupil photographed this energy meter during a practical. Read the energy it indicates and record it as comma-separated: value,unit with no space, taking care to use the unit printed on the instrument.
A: 2,kWh
